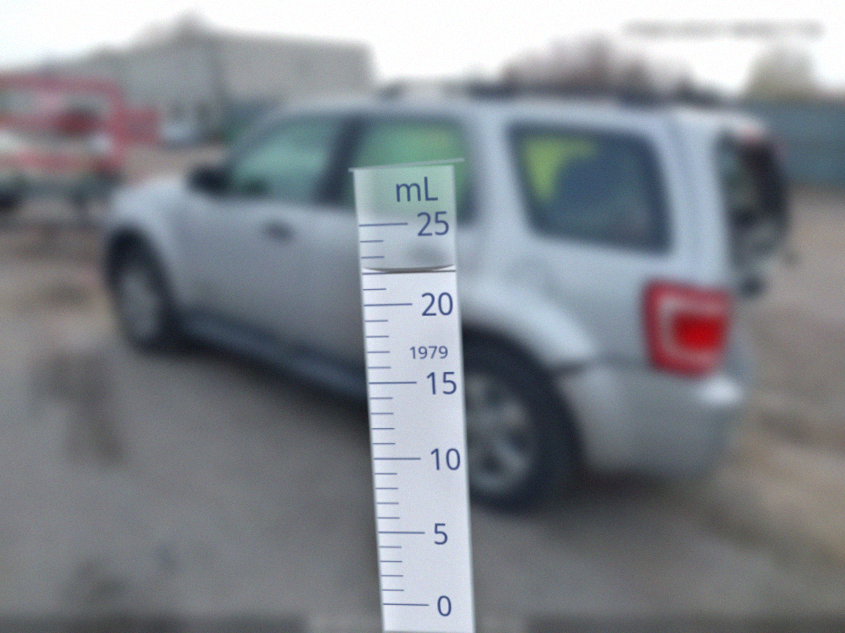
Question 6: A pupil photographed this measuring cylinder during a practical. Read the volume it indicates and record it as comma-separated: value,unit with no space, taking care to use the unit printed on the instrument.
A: 22,mL
